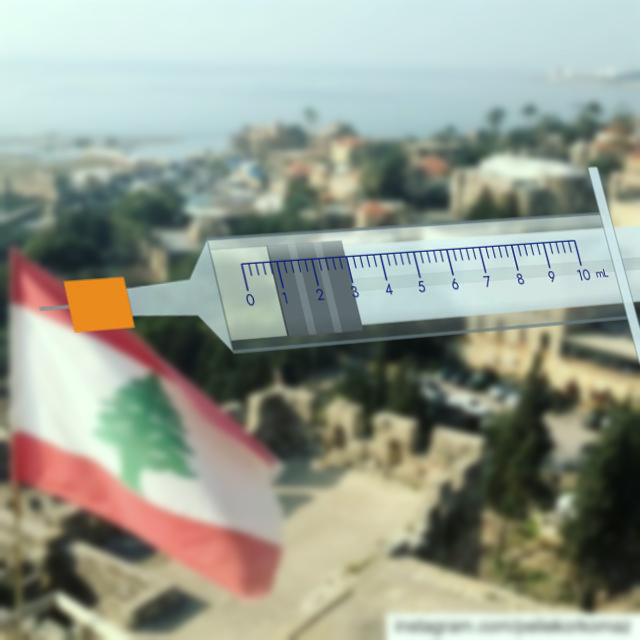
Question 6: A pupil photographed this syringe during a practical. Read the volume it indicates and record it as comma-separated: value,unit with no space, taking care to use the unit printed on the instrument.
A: 0.8,mL
